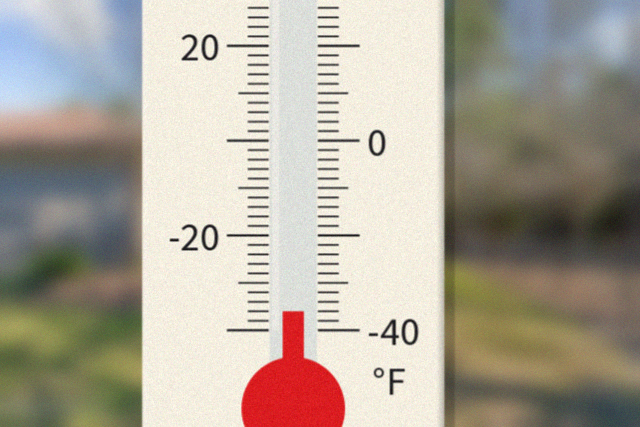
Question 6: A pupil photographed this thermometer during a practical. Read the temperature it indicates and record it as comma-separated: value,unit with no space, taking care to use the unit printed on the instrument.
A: -36,°F
